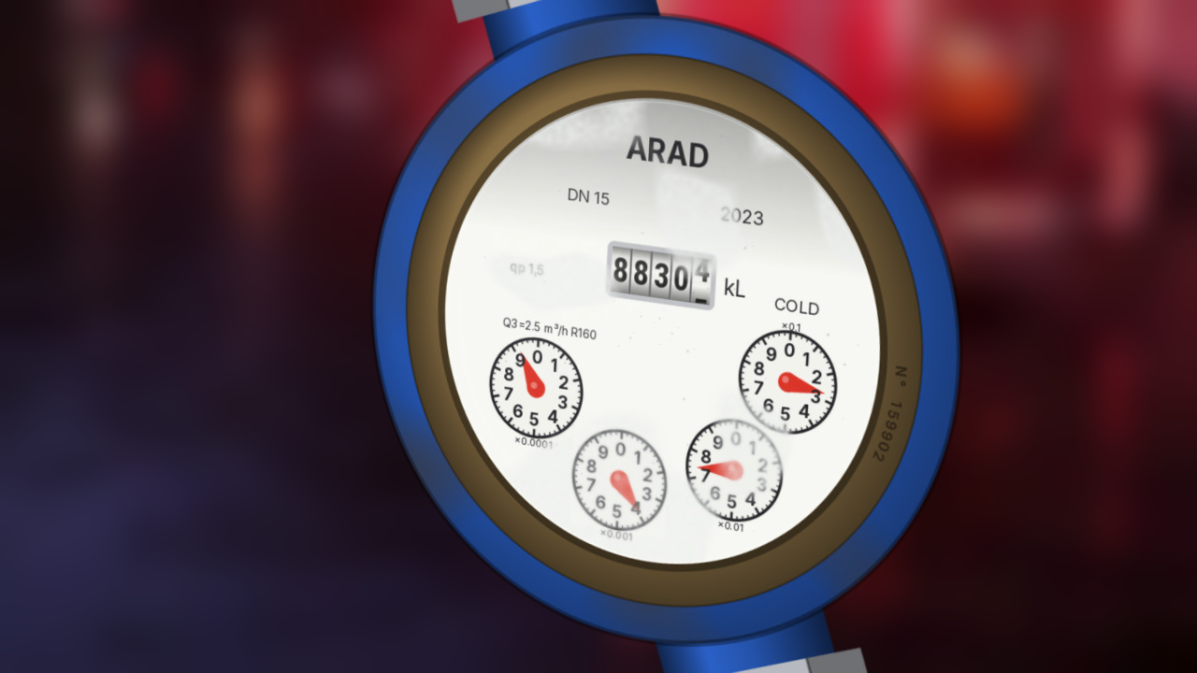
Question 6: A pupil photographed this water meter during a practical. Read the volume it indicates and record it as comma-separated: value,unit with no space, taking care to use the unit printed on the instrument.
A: 88304.2739,kL
